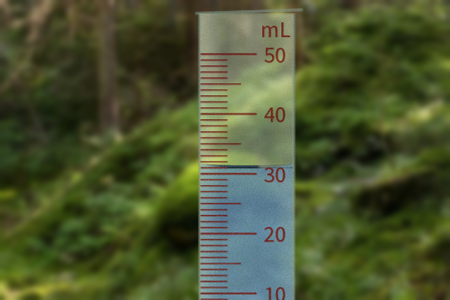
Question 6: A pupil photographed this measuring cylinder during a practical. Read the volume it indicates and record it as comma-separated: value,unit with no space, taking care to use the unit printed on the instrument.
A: 31,mL
